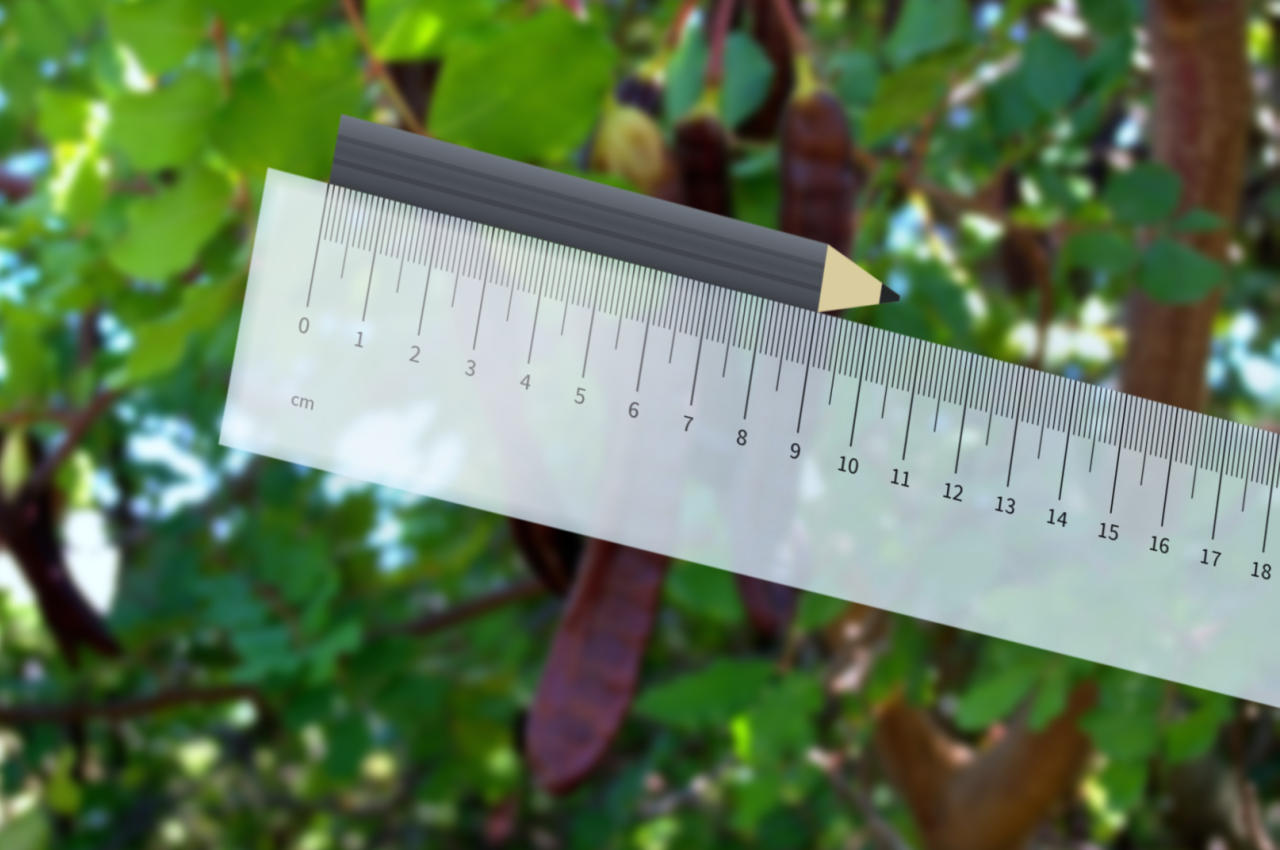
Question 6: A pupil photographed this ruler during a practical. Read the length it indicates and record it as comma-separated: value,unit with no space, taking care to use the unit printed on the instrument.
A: 10.5,cm
